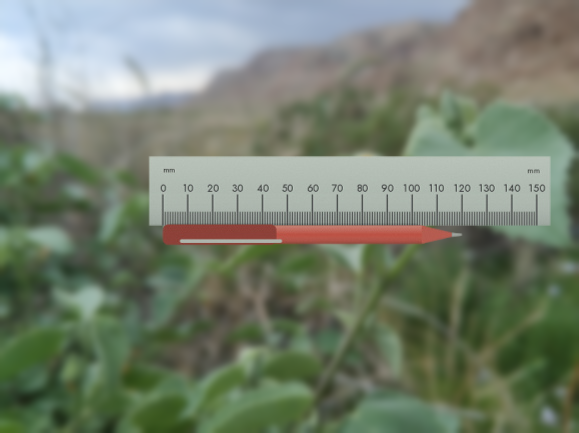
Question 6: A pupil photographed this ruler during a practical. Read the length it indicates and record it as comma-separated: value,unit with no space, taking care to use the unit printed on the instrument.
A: 120,mm
